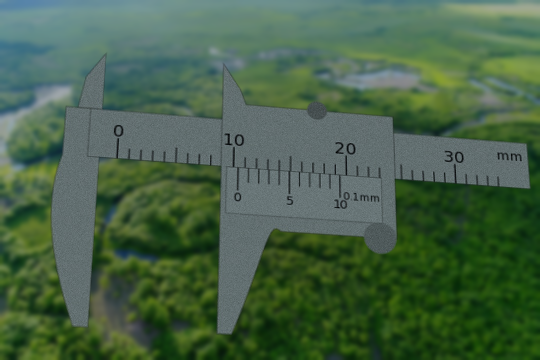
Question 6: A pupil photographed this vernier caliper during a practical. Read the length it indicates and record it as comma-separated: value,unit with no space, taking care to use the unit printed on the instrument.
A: 10.4,mm
